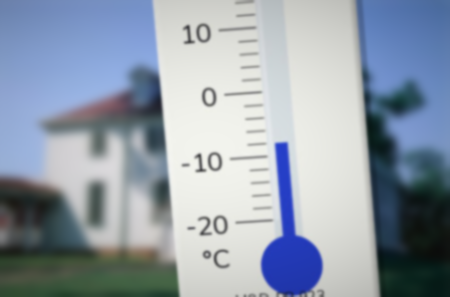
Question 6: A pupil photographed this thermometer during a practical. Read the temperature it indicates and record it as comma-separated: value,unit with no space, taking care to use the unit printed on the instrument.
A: -8,°C
